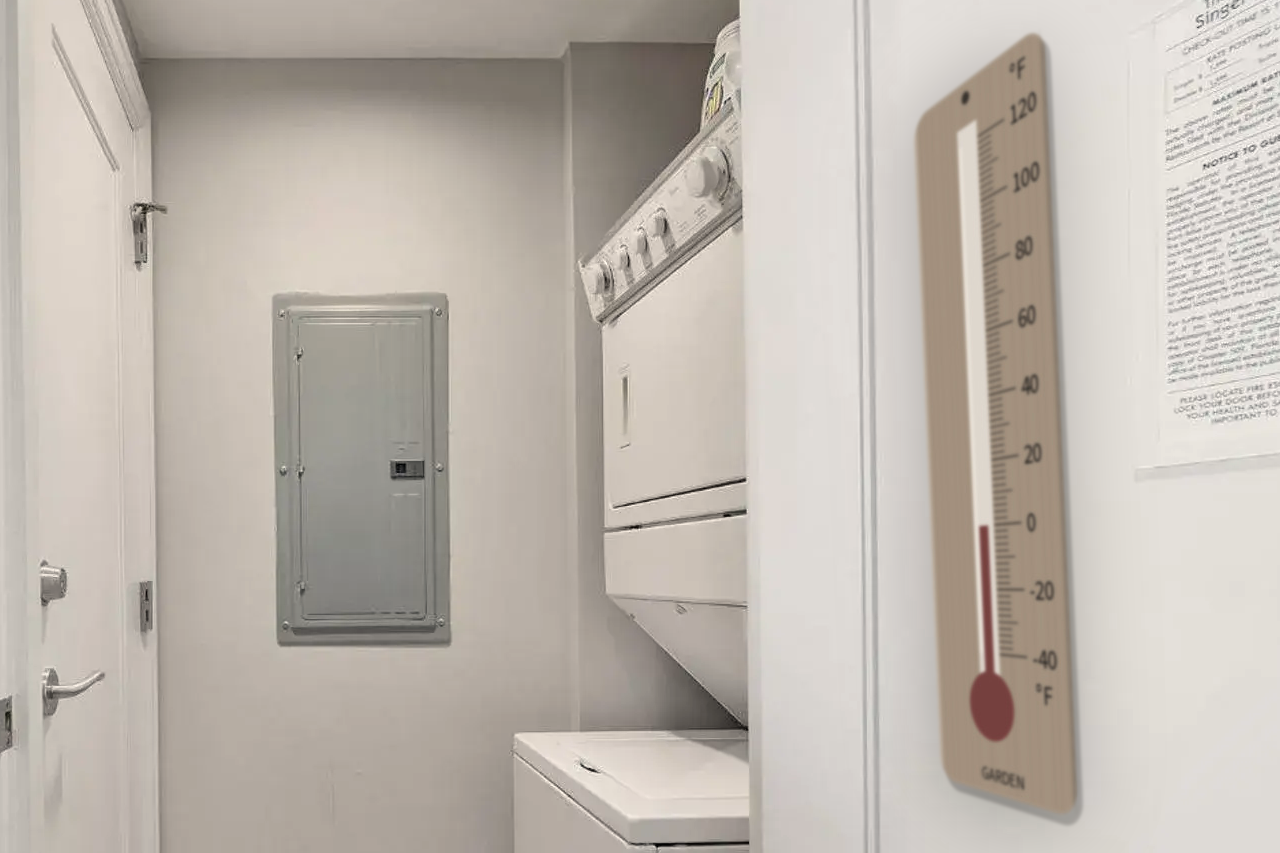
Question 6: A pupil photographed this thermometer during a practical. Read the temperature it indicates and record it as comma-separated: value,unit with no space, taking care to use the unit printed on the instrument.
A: 0,°F
